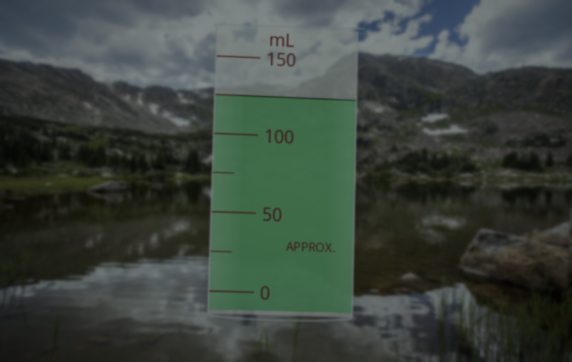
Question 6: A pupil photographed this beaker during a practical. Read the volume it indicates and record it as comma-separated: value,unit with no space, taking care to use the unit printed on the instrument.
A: 125,mL
